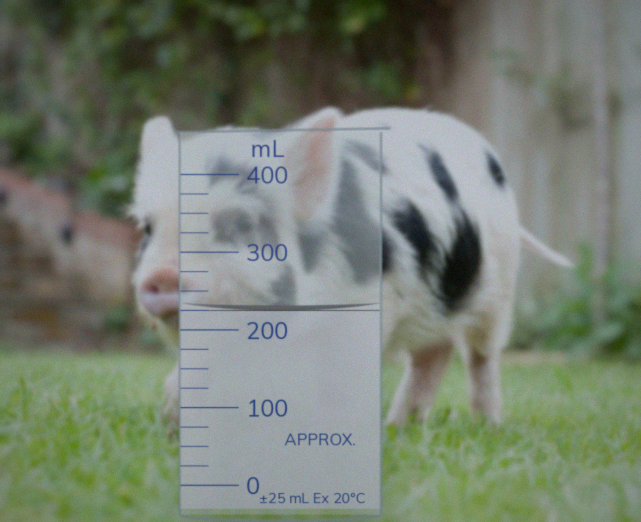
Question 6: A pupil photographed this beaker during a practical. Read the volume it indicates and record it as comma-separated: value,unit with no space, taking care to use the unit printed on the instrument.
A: 225,mL
